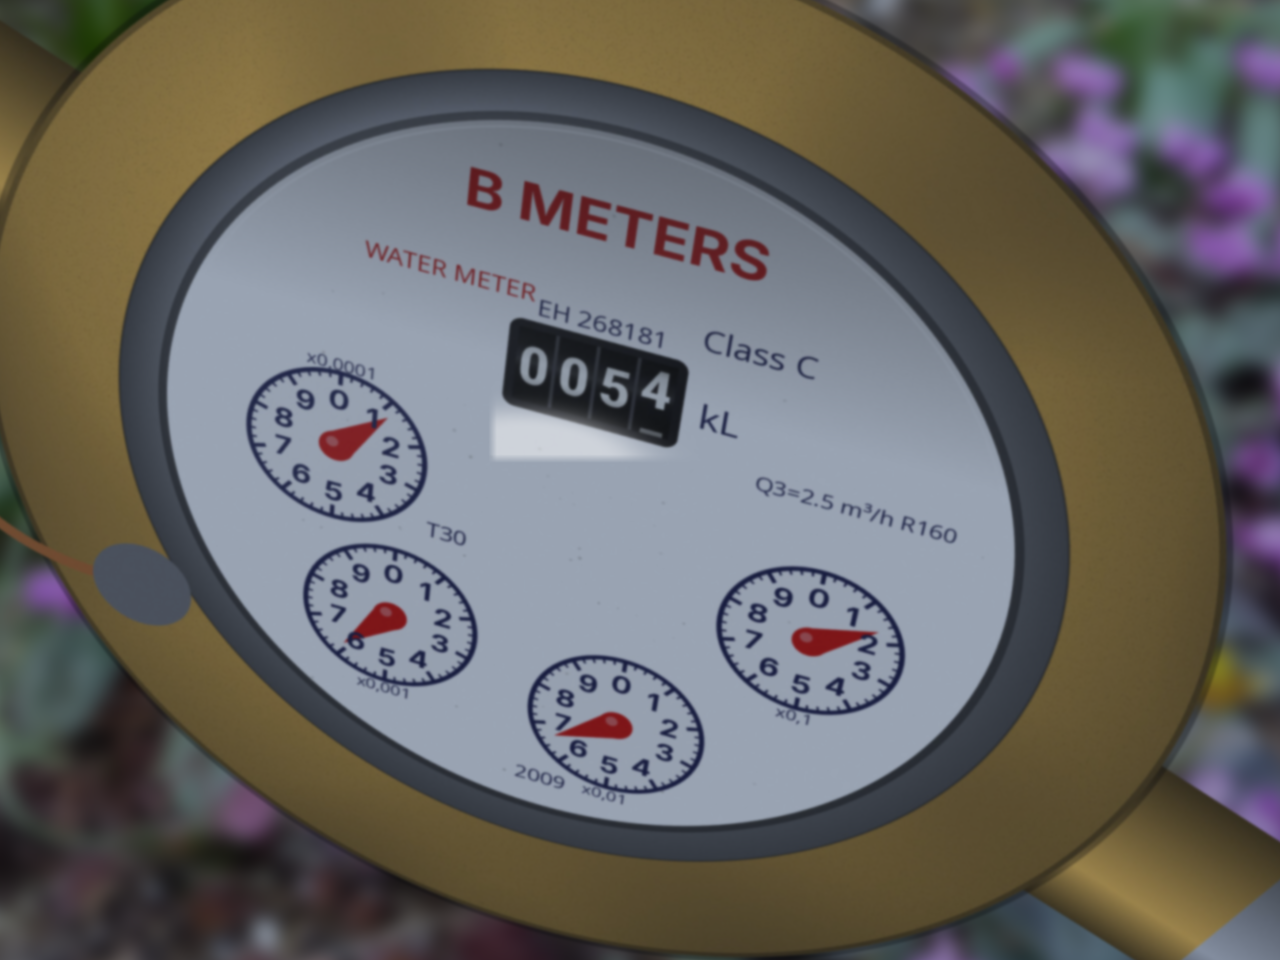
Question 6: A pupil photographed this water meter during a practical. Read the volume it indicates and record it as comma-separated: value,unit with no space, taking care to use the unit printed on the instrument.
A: 54.1661,kL
